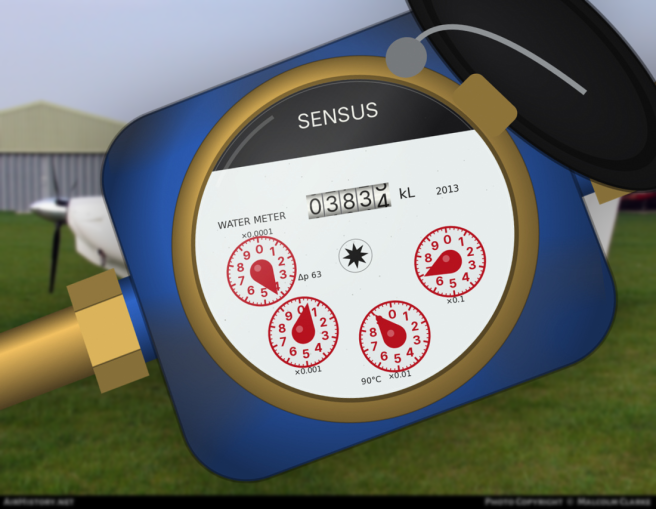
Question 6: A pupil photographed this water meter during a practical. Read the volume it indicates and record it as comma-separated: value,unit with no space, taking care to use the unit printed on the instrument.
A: 3833.6904,kL
